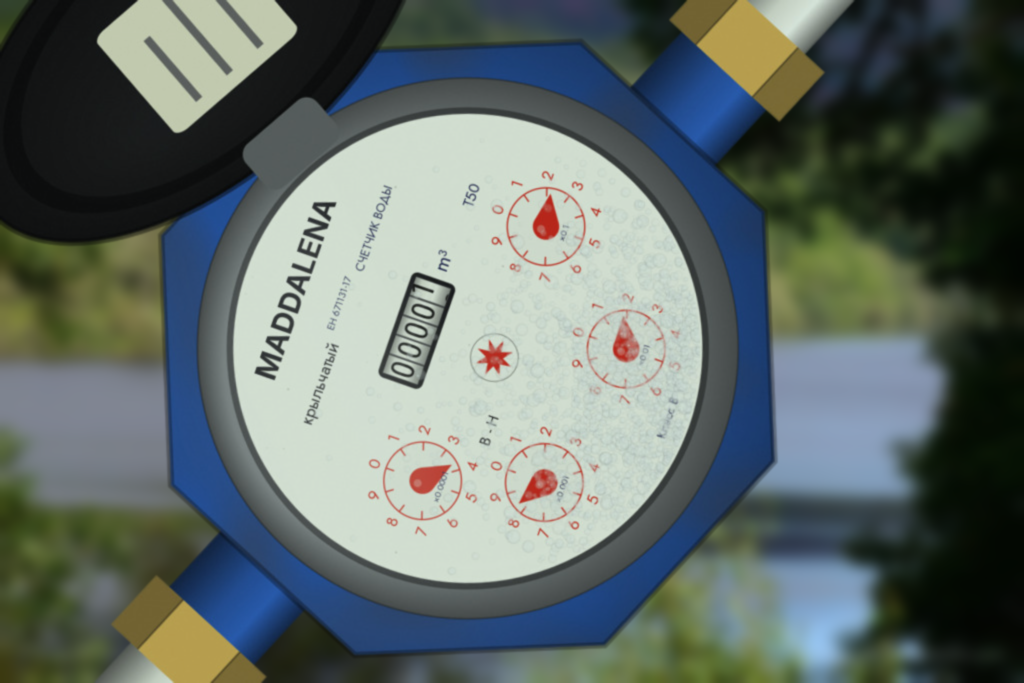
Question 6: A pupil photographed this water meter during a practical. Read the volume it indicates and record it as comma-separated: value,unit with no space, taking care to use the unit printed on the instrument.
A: 1.2183,m³
